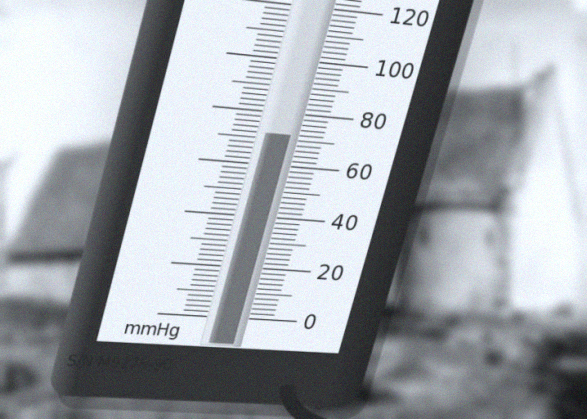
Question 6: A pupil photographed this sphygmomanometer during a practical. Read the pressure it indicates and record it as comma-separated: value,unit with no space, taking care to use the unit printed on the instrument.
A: 72,mmHg
